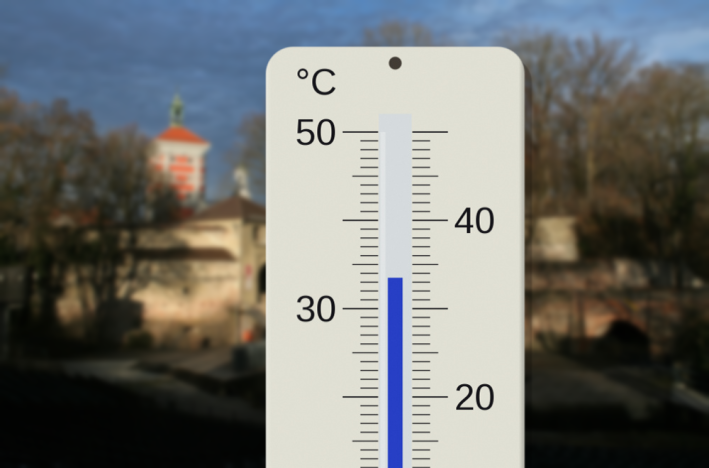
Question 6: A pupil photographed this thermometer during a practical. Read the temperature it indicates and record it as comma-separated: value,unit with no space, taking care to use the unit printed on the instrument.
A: 33.5,°C
